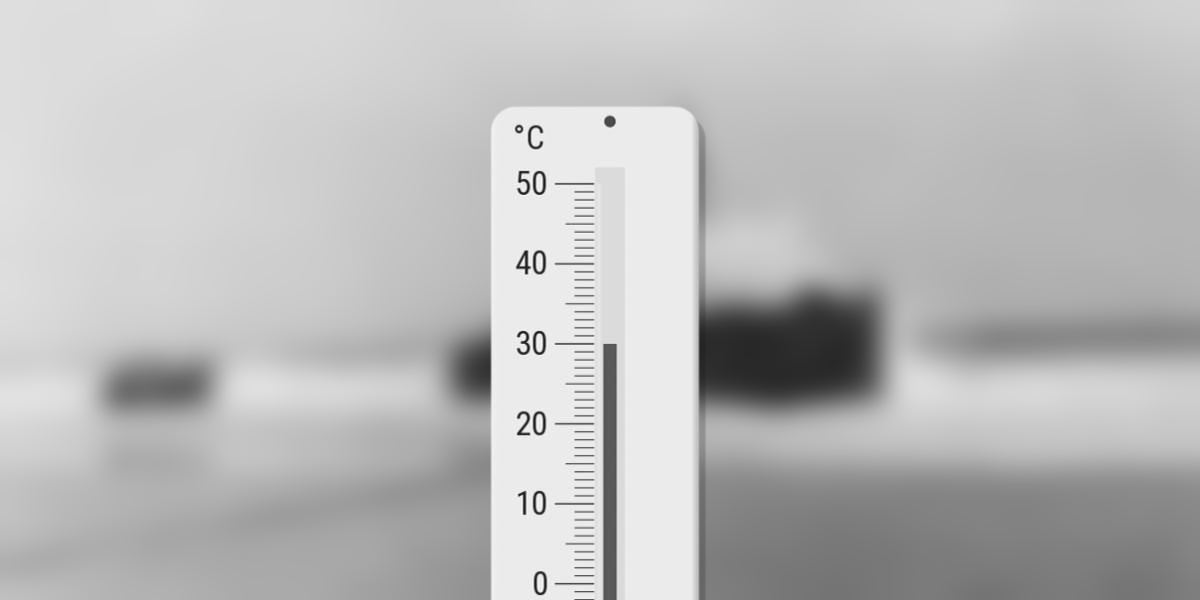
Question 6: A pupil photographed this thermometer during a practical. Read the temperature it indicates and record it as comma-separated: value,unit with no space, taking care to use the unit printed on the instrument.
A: 30,°C
